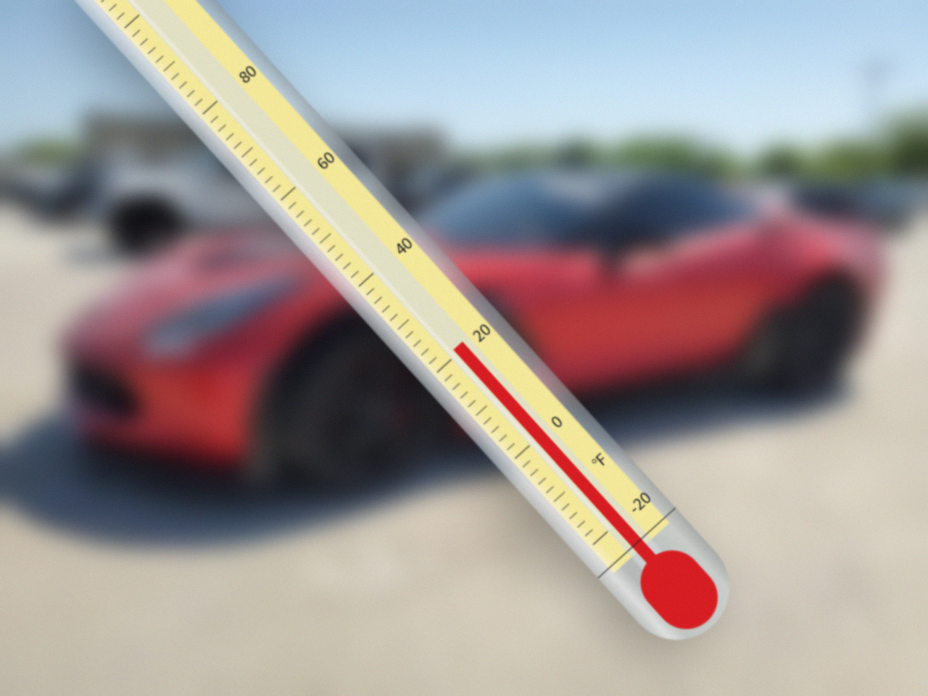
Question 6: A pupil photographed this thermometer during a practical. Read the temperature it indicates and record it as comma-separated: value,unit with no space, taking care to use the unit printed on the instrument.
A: 21,°F
